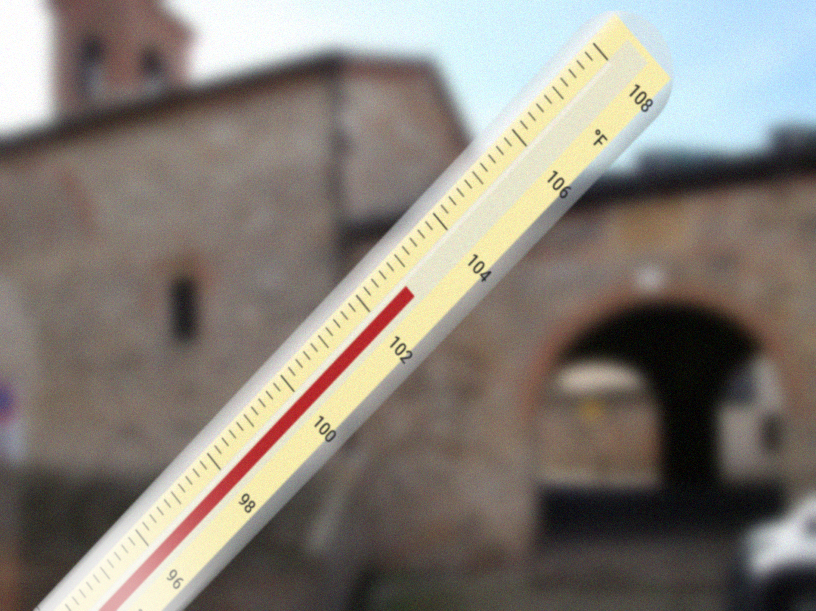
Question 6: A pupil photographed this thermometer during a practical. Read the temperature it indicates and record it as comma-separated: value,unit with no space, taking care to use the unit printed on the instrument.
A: 102.8,°F
